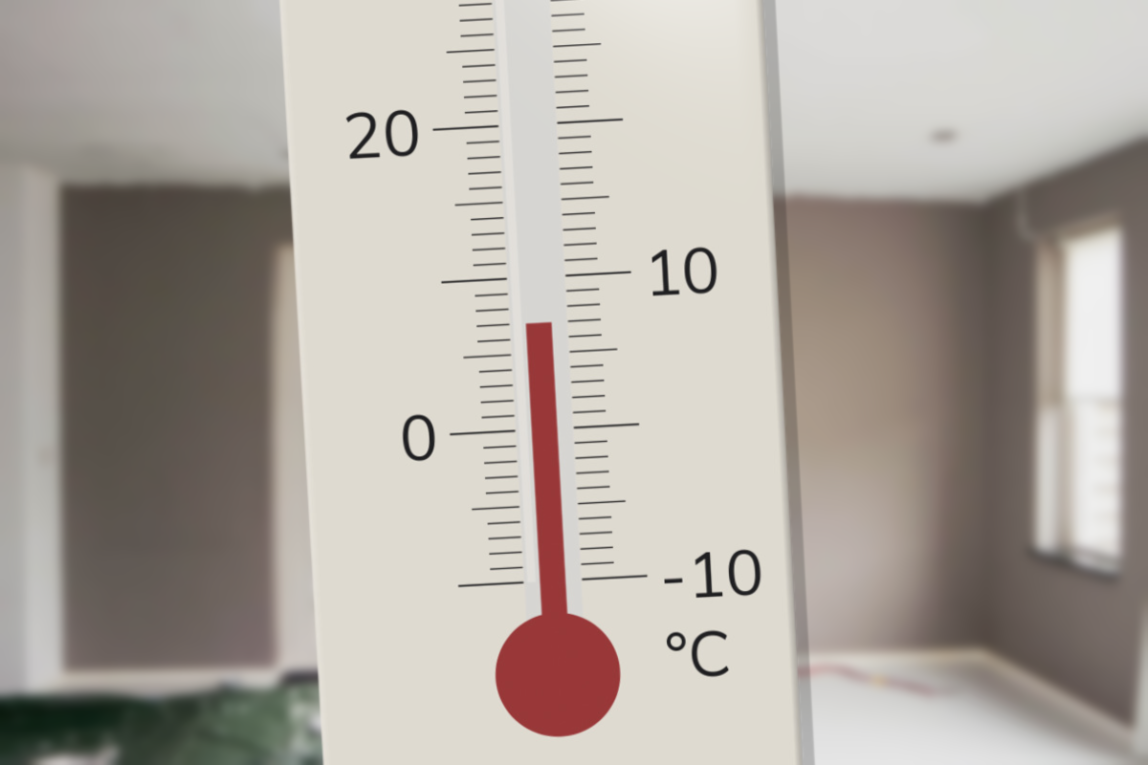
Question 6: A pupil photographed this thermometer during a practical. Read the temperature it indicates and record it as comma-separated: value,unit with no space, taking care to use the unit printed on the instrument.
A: 7,°C
